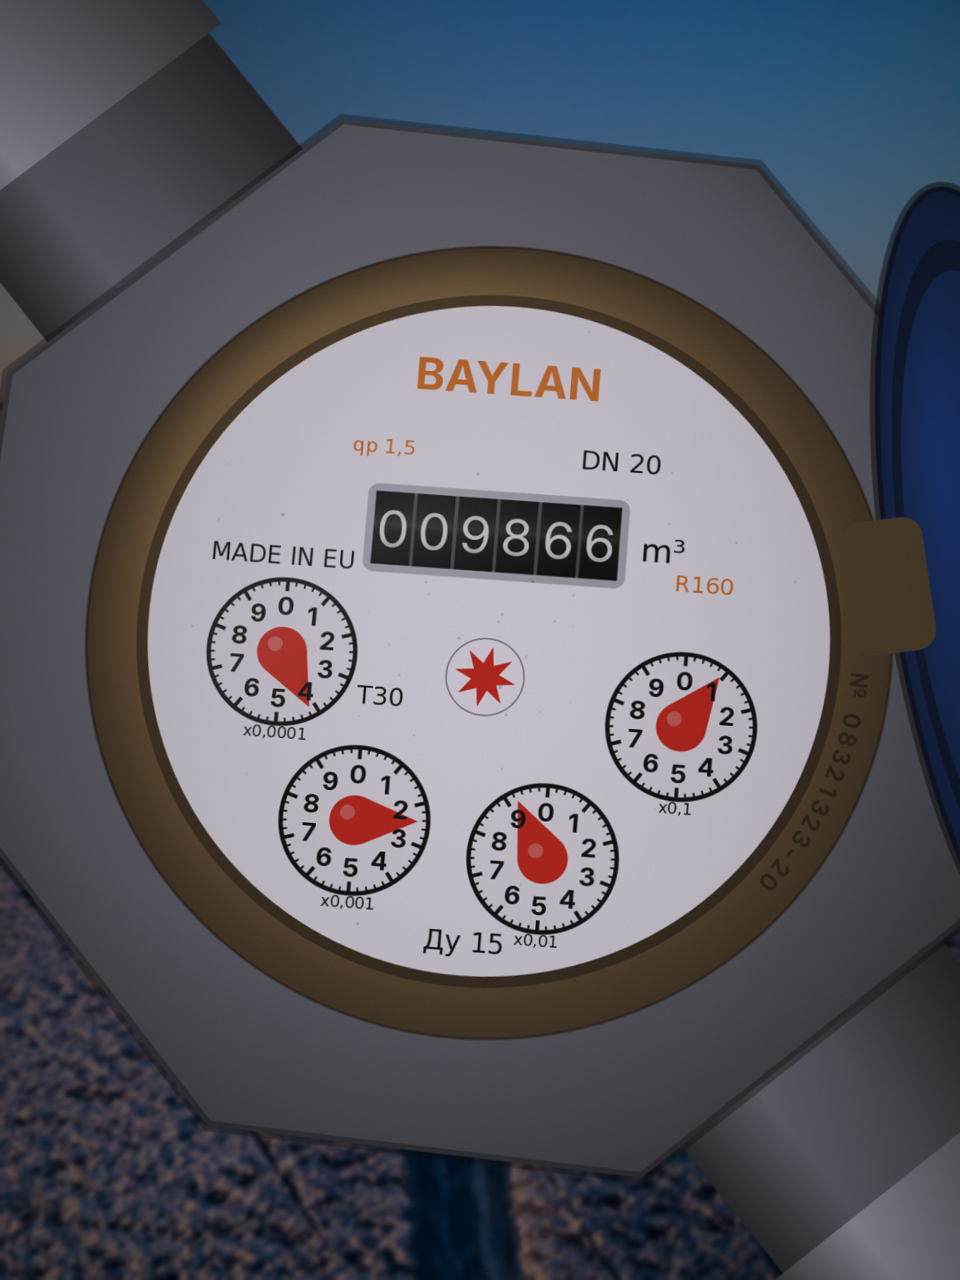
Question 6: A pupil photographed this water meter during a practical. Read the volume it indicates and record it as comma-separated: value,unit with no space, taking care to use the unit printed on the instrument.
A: 9866.0924,m³
